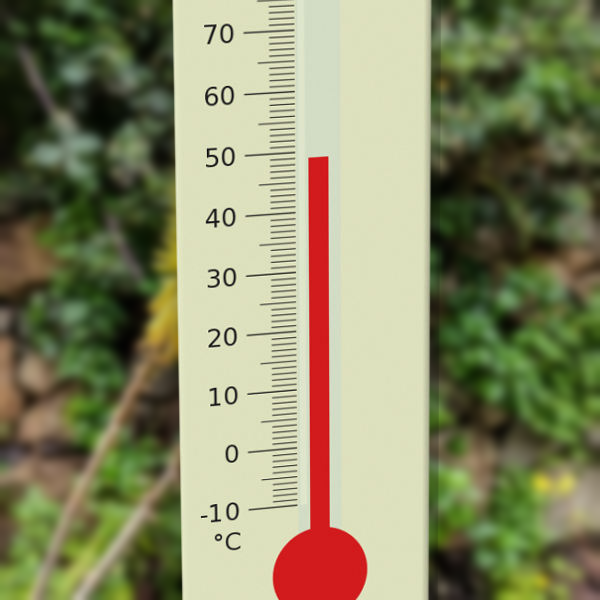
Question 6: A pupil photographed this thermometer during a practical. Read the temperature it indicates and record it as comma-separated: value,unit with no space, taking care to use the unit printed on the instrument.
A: 49,°C
